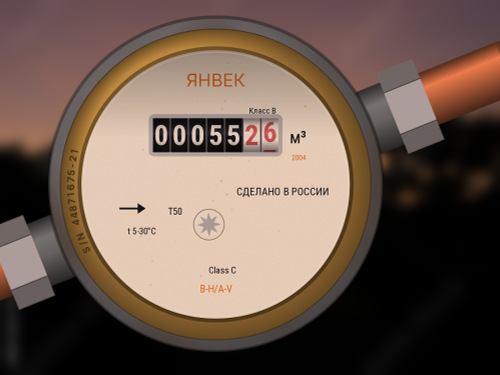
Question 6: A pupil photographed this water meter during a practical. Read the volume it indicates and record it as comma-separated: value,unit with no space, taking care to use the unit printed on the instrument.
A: 55.26,m³
